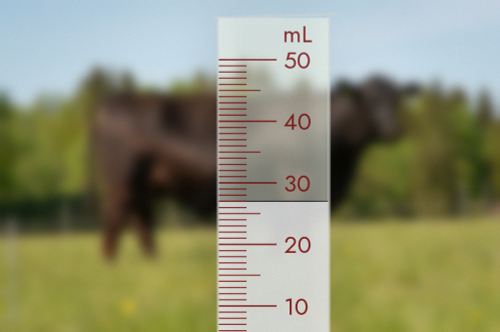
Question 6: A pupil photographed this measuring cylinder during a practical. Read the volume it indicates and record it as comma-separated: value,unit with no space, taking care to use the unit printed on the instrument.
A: 27,mL
